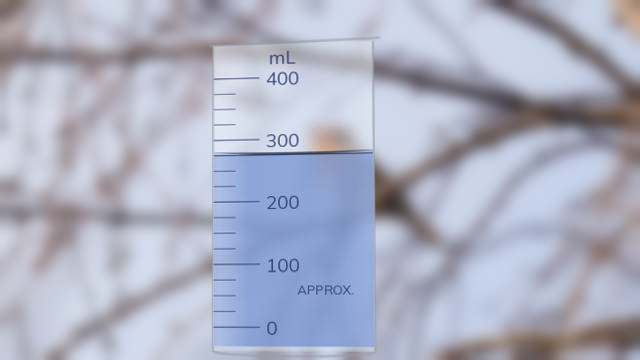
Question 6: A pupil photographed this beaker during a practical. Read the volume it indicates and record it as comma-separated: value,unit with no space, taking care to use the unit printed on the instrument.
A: 275,mL
